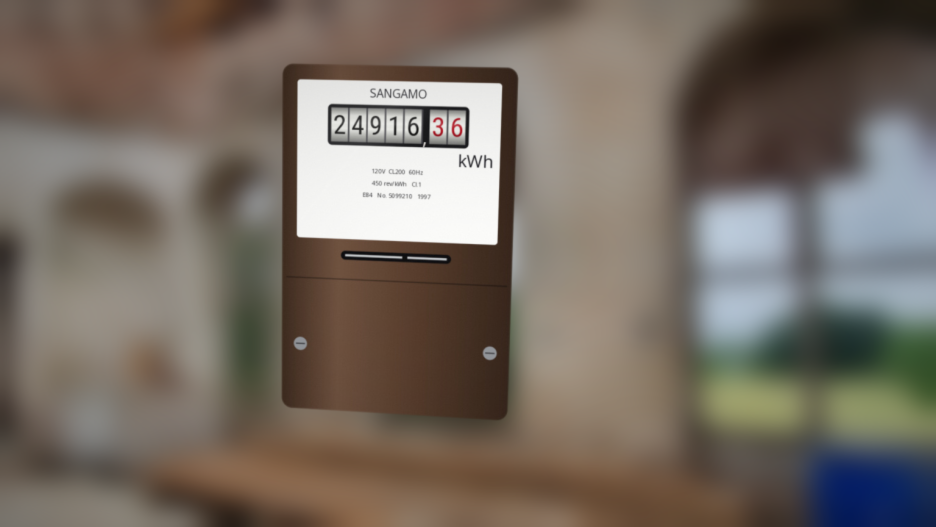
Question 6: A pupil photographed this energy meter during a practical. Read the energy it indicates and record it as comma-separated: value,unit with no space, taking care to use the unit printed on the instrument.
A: 24916.36,kWh
